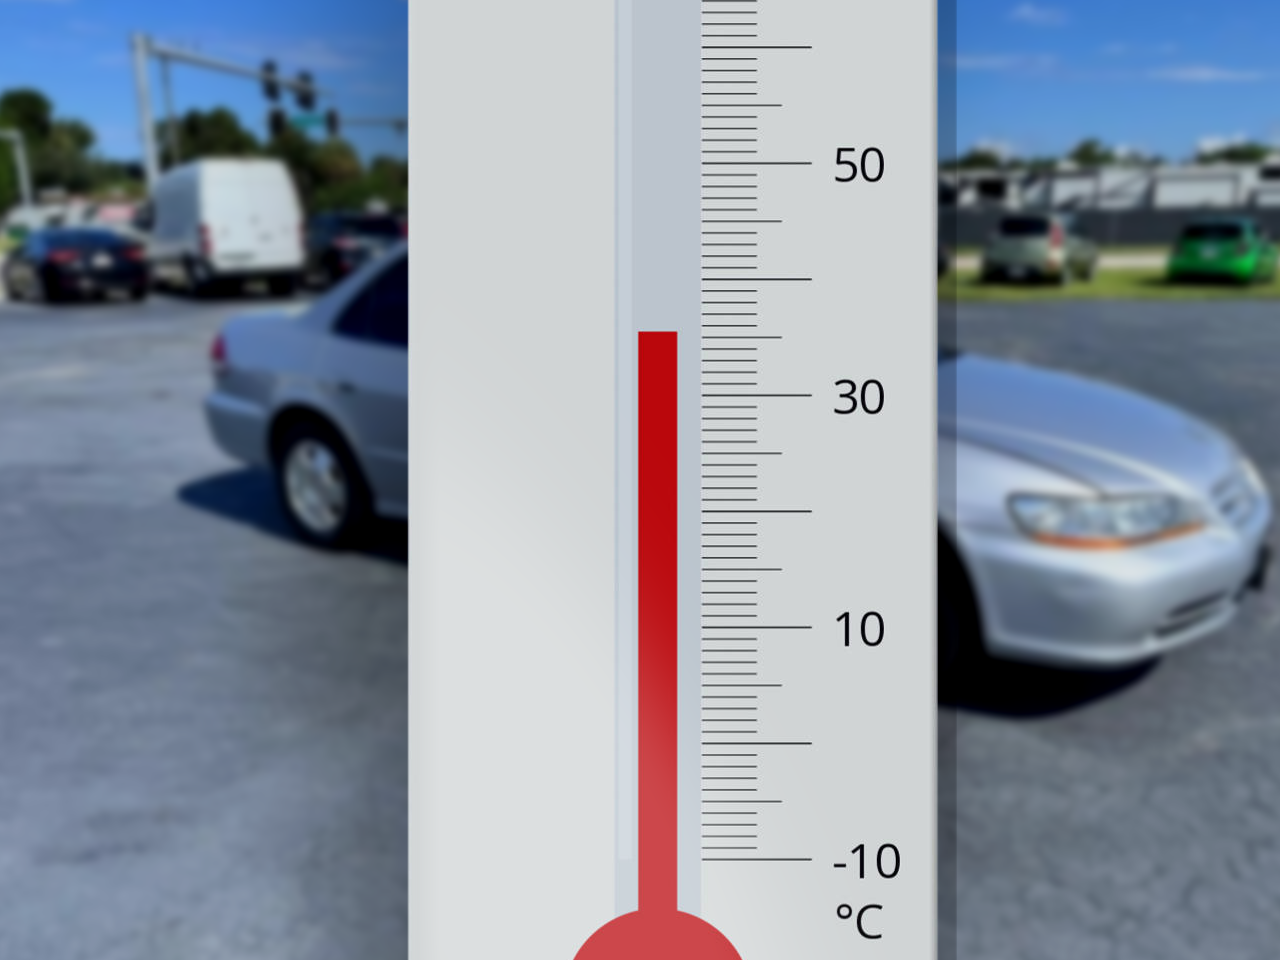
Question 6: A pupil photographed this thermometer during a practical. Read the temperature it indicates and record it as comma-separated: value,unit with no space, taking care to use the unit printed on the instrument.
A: 35.5,°C
